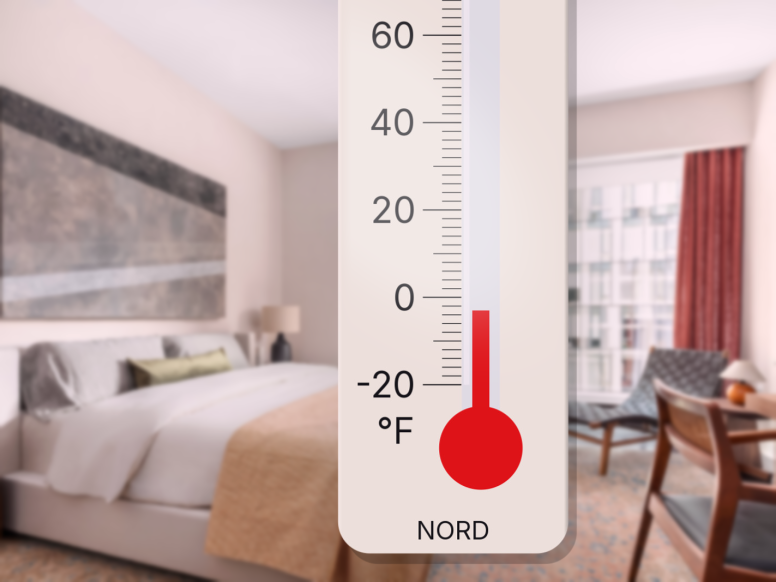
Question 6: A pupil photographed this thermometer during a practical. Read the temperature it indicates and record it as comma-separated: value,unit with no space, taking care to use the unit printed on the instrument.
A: -3,°F
